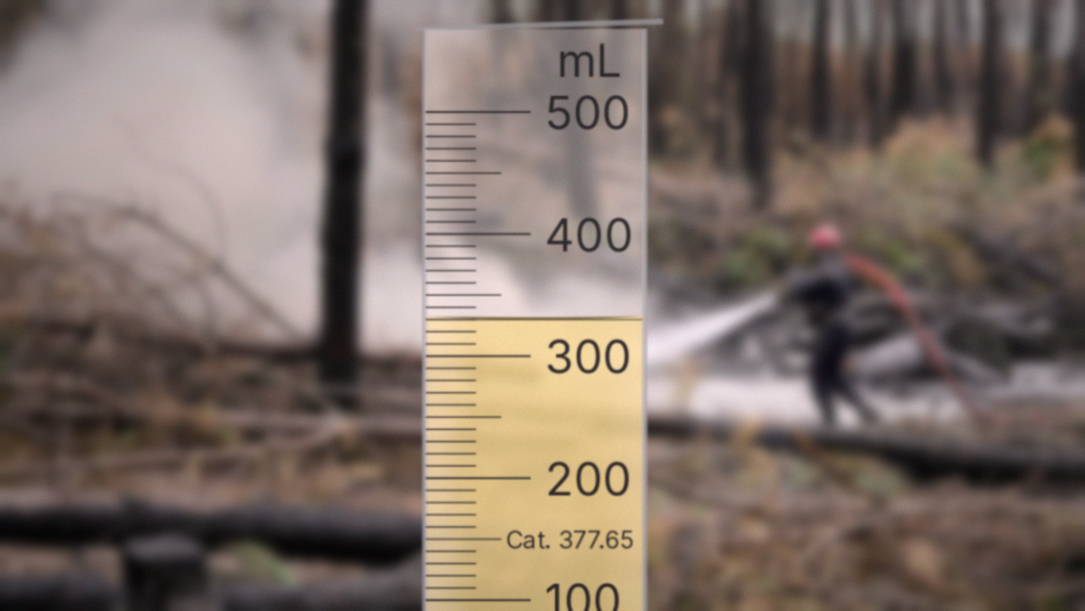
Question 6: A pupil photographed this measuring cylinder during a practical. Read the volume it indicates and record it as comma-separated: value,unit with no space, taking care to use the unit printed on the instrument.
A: 330,mL
